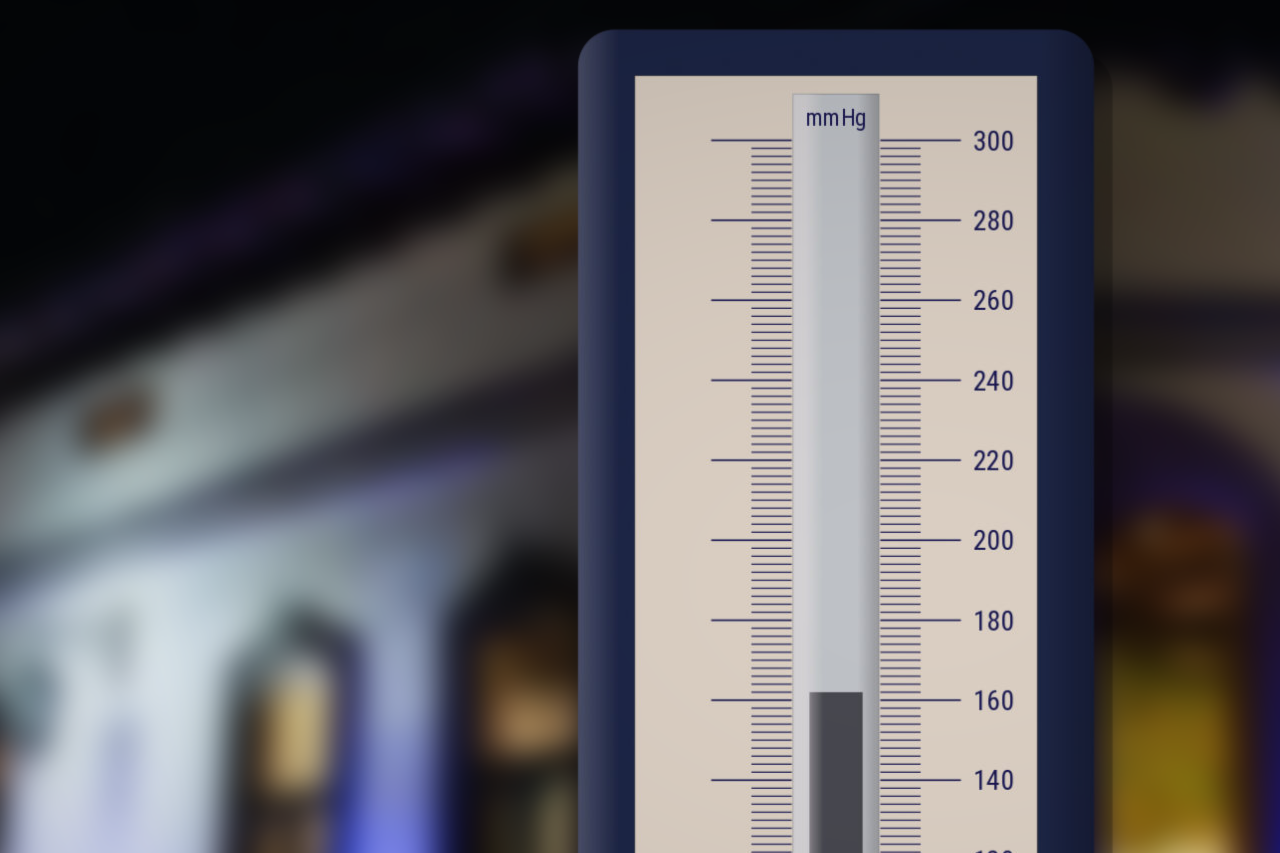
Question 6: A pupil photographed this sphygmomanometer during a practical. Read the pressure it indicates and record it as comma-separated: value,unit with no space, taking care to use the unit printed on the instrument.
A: 162,mmHg
